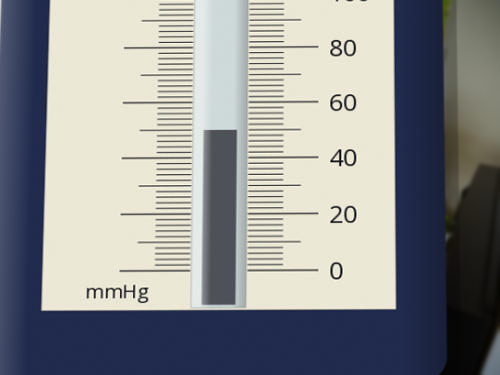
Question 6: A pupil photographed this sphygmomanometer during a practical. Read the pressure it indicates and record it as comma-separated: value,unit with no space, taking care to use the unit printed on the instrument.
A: 50,mmHg
